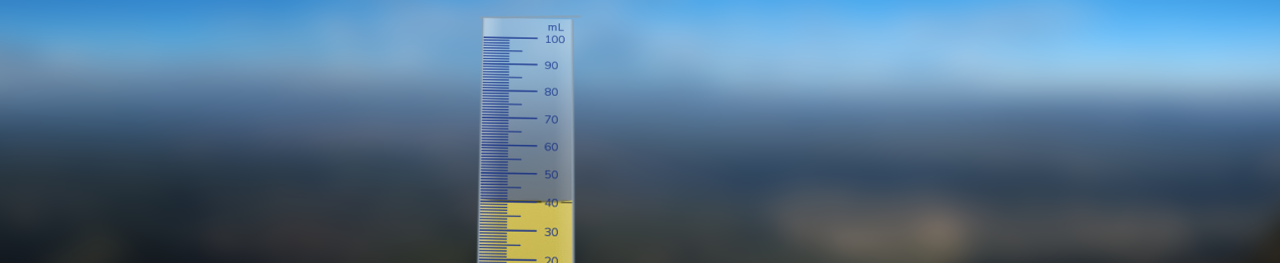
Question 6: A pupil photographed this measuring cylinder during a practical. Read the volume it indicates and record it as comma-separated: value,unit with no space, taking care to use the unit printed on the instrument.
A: 40,mL
